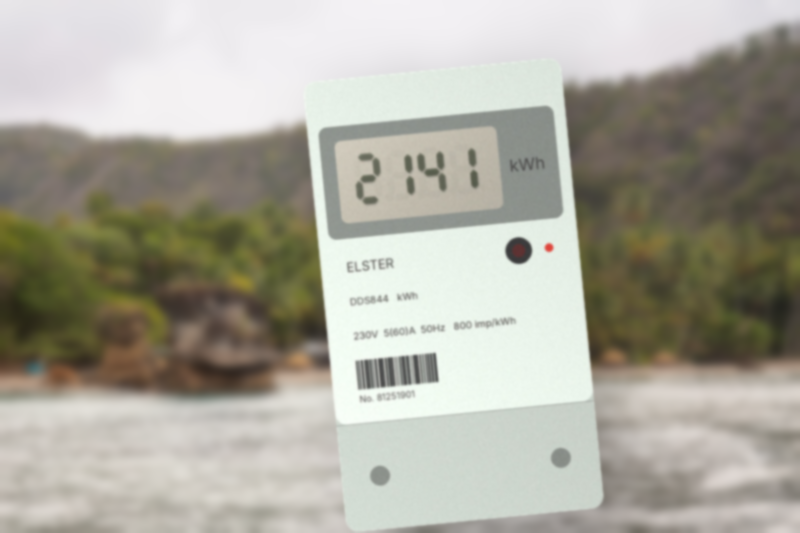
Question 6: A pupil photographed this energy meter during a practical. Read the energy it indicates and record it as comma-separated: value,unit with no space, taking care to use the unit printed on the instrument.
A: 2141,kWh
